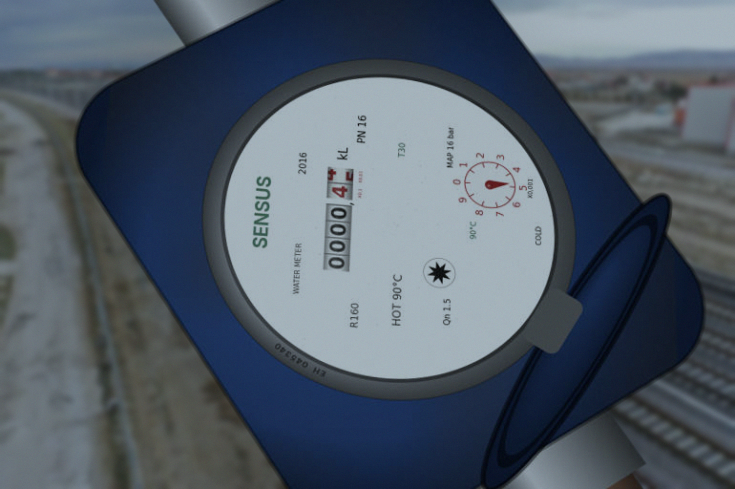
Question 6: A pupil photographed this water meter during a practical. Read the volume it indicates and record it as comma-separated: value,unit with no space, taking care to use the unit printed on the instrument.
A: 0.444,kL
